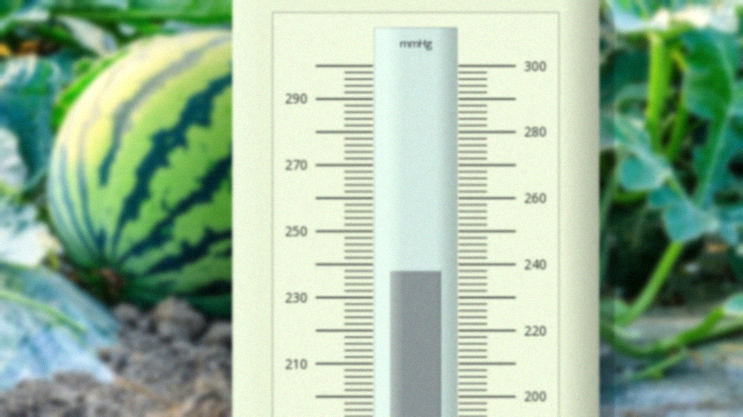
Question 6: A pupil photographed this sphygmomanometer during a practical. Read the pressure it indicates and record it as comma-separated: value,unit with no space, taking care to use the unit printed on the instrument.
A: 238,mmHg
